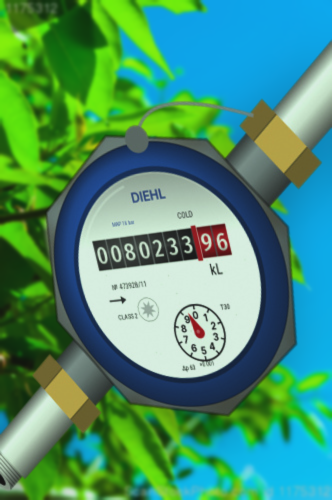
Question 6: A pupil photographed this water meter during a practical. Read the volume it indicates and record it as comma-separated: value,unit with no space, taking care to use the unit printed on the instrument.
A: 80233.959,kL
